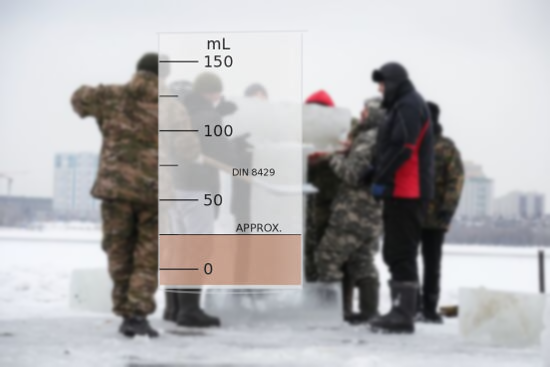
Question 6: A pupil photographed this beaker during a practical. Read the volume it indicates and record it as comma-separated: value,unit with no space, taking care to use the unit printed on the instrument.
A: 25,mL
